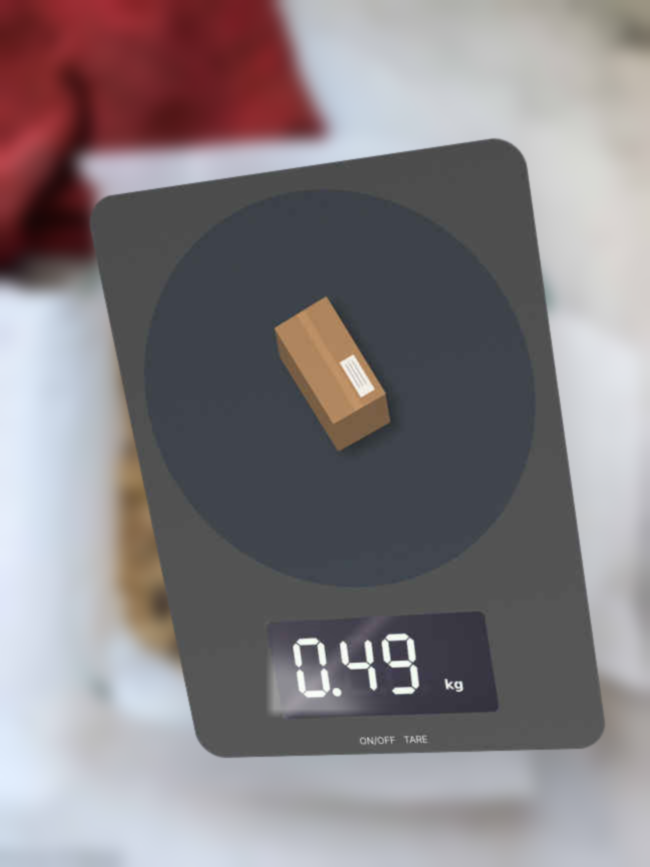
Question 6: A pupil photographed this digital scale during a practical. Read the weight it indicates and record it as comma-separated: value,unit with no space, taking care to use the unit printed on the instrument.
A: 0.49,kg
